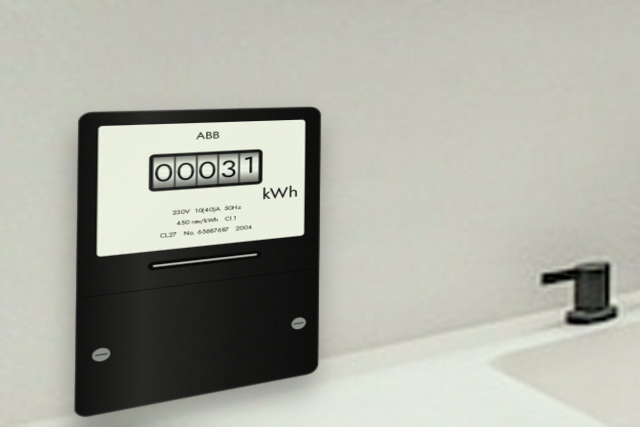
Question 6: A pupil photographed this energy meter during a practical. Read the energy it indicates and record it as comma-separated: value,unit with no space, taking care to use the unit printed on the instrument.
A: 31,kWh
